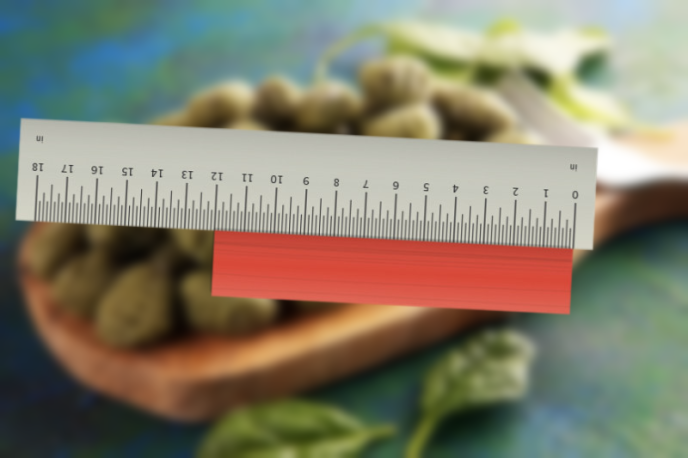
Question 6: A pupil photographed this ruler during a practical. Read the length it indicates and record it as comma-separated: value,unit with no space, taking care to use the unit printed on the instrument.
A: 12,in
